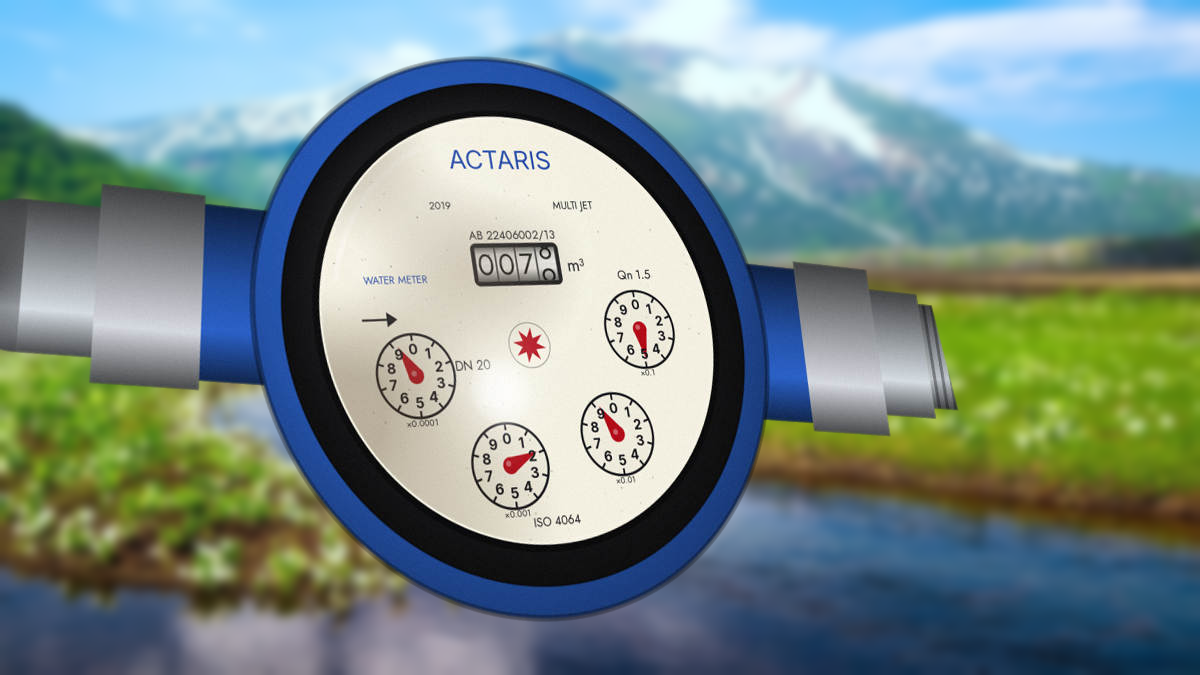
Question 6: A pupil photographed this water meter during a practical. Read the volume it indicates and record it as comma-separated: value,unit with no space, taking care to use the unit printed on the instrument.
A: 78.4919,m³
